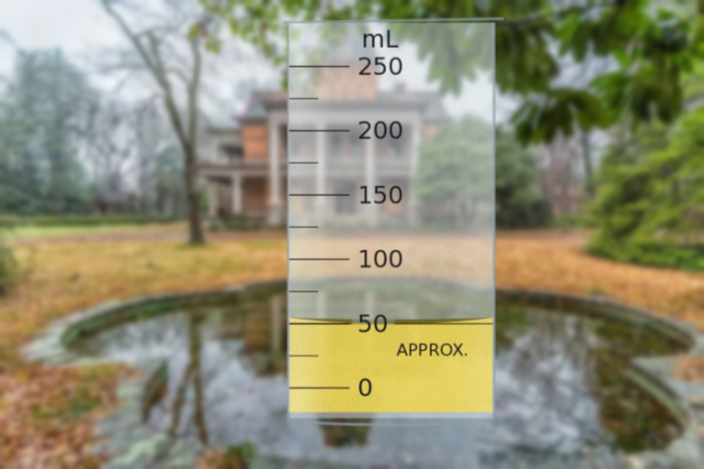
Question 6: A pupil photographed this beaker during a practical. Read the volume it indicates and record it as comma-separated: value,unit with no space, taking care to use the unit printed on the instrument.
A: 50,mL
